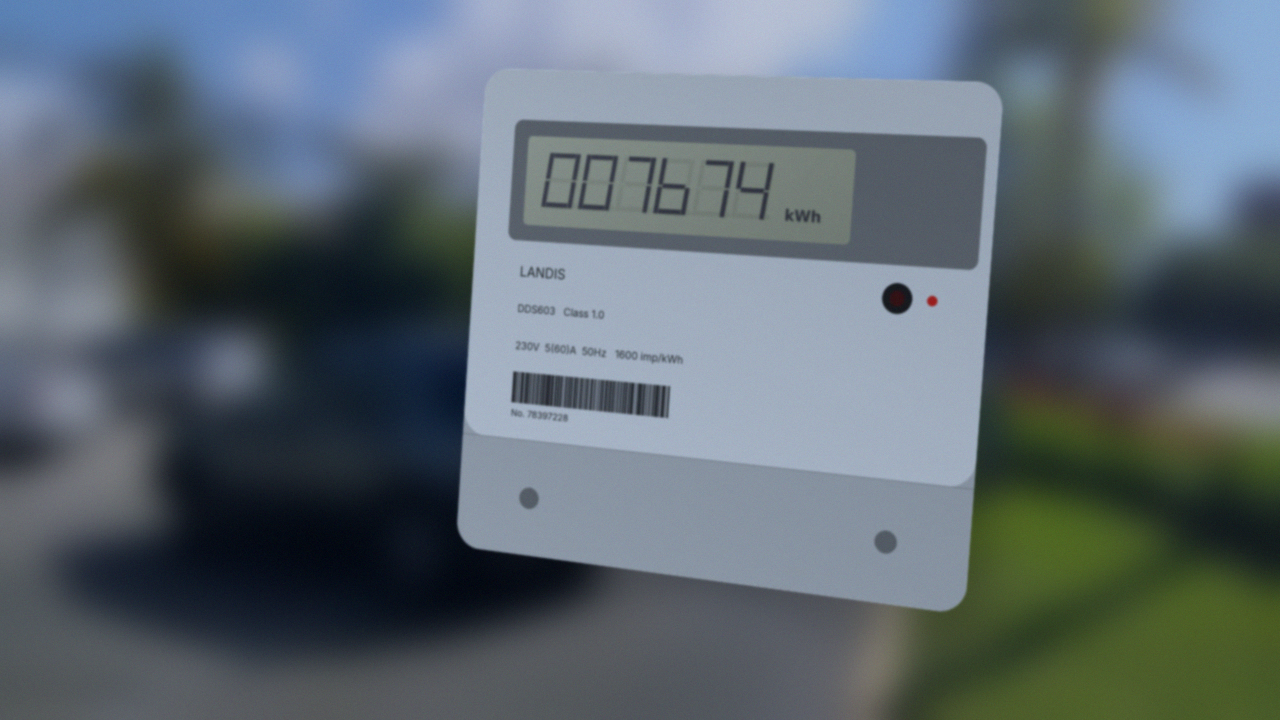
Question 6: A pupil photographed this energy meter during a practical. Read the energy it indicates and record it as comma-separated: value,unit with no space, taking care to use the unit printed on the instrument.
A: 7674,kWh
